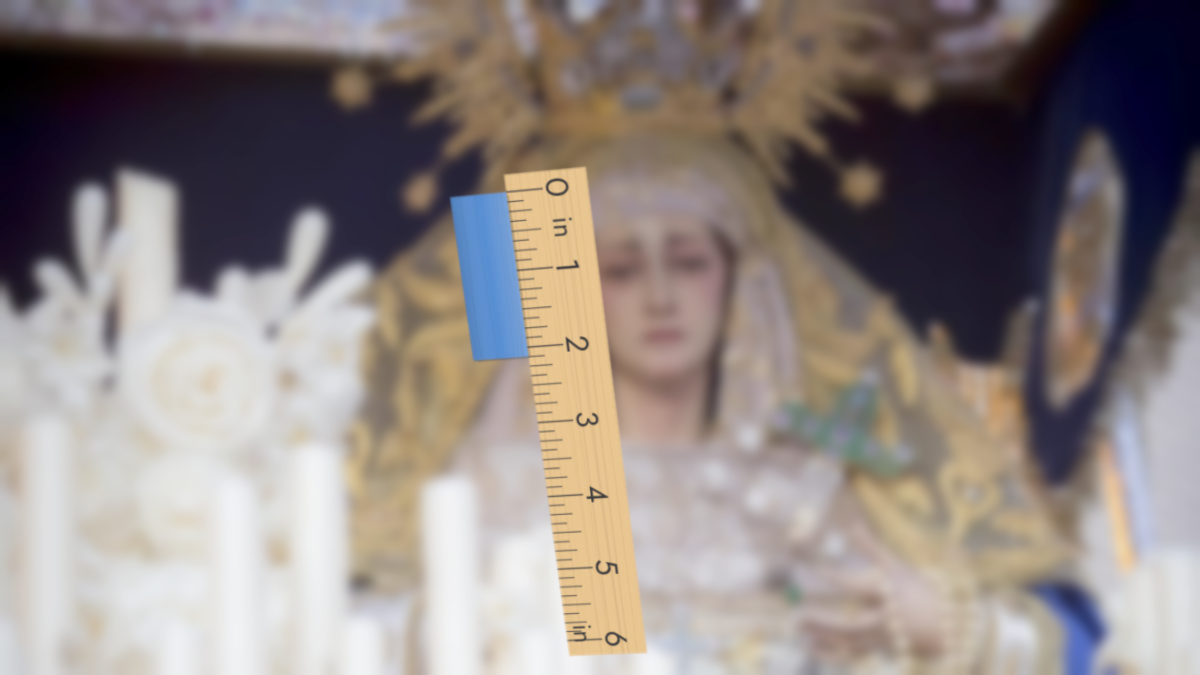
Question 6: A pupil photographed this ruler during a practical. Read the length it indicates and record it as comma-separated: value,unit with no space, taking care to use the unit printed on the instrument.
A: 2.125,in
